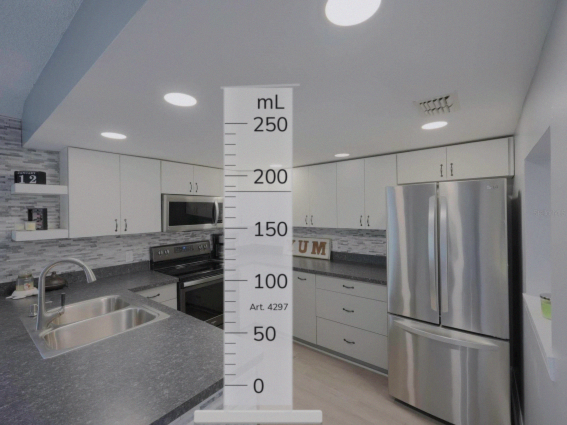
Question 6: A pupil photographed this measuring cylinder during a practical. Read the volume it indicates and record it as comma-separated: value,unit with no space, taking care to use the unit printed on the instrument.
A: 185,mL
